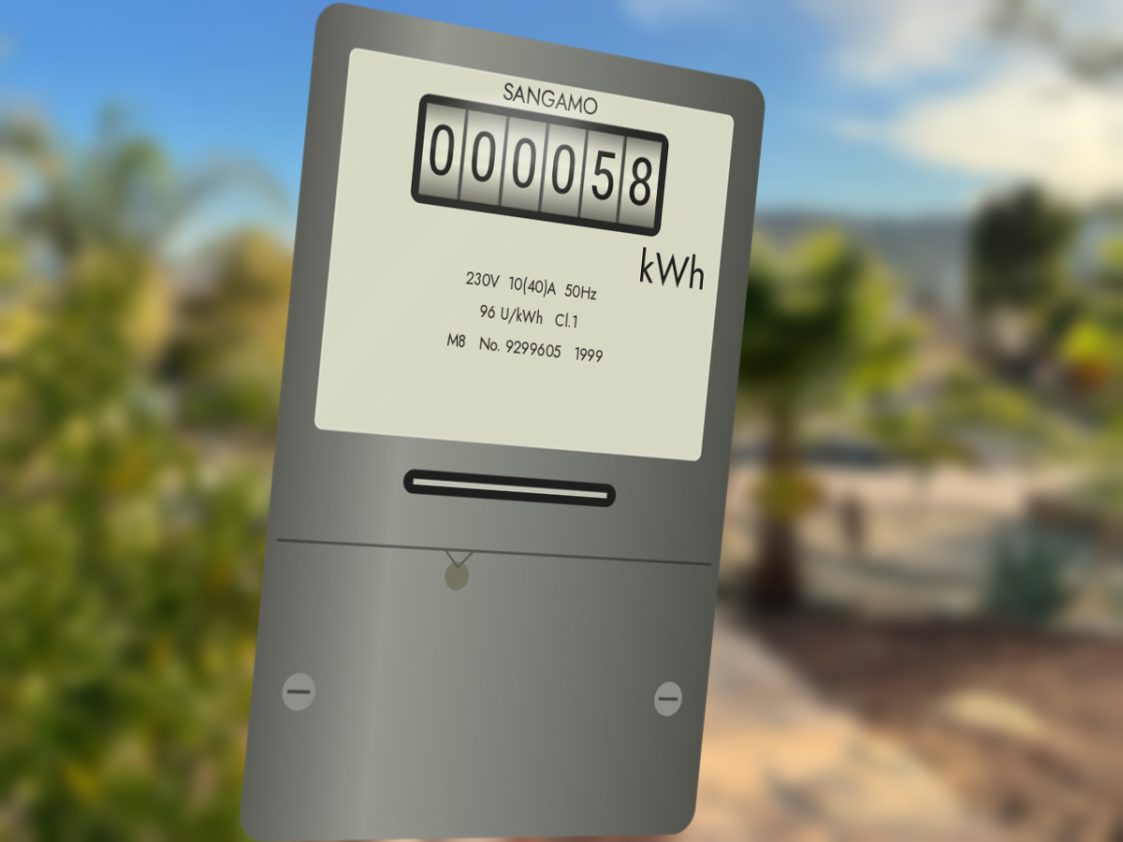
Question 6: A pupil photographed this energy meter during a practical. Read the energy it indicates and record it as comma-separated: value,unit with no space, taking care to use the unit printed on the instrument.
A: 58,kWh
